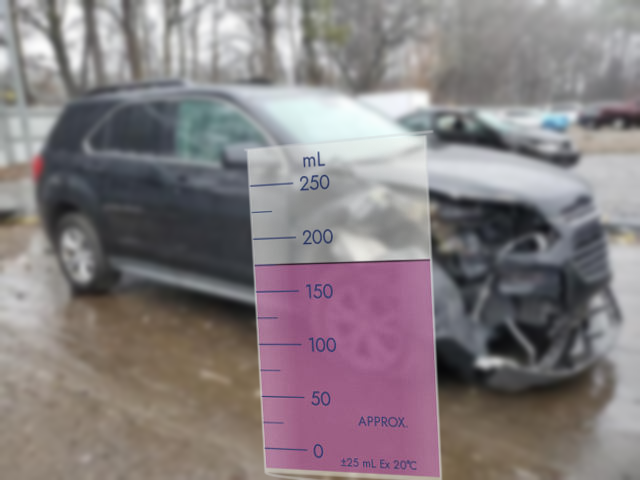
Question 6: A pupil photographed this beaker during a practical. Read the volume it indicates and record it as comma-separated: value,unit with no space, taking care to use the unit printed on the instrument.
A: 175,mL
